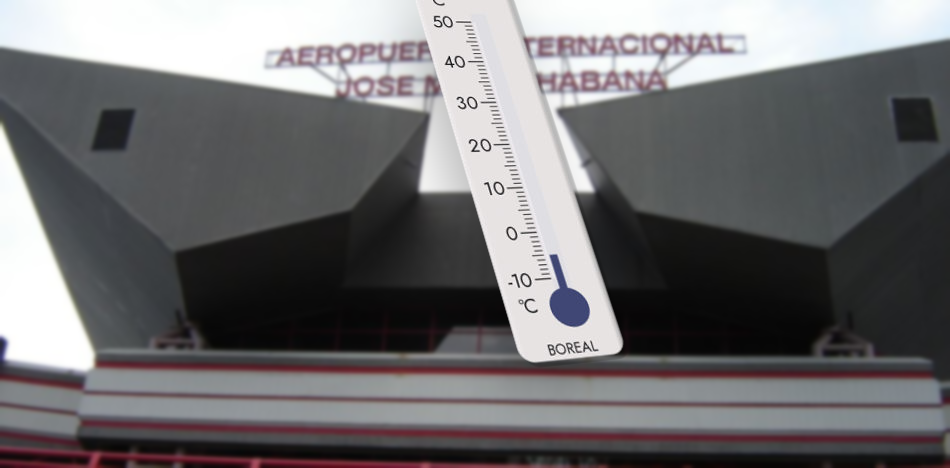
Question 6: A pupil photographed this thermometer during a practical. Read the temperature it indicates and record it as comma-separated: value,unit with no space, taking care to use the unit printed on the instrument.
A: -5,°C
